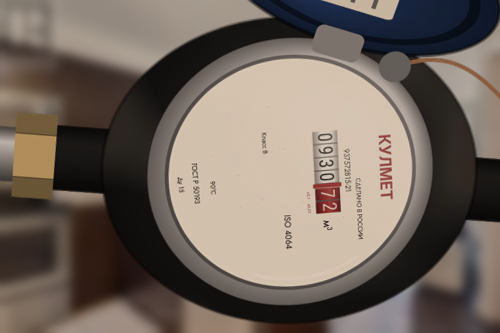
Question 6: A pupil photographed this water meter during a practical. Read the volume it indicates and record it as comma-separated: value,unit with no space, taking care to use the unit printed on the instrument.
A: 930.72,m³
